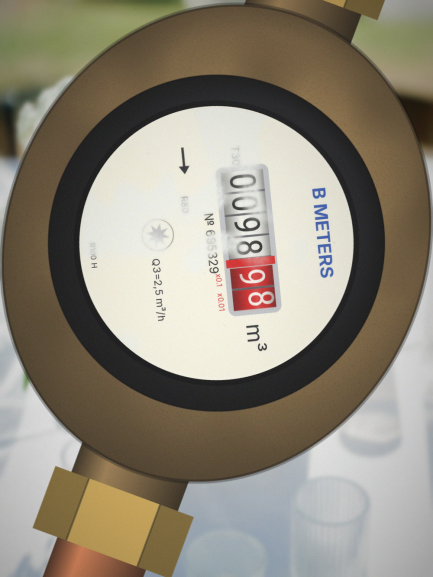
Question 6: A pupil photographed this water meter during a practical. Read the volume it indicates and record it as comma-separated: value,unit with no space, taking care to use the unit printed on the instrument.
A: 98.98,m³
